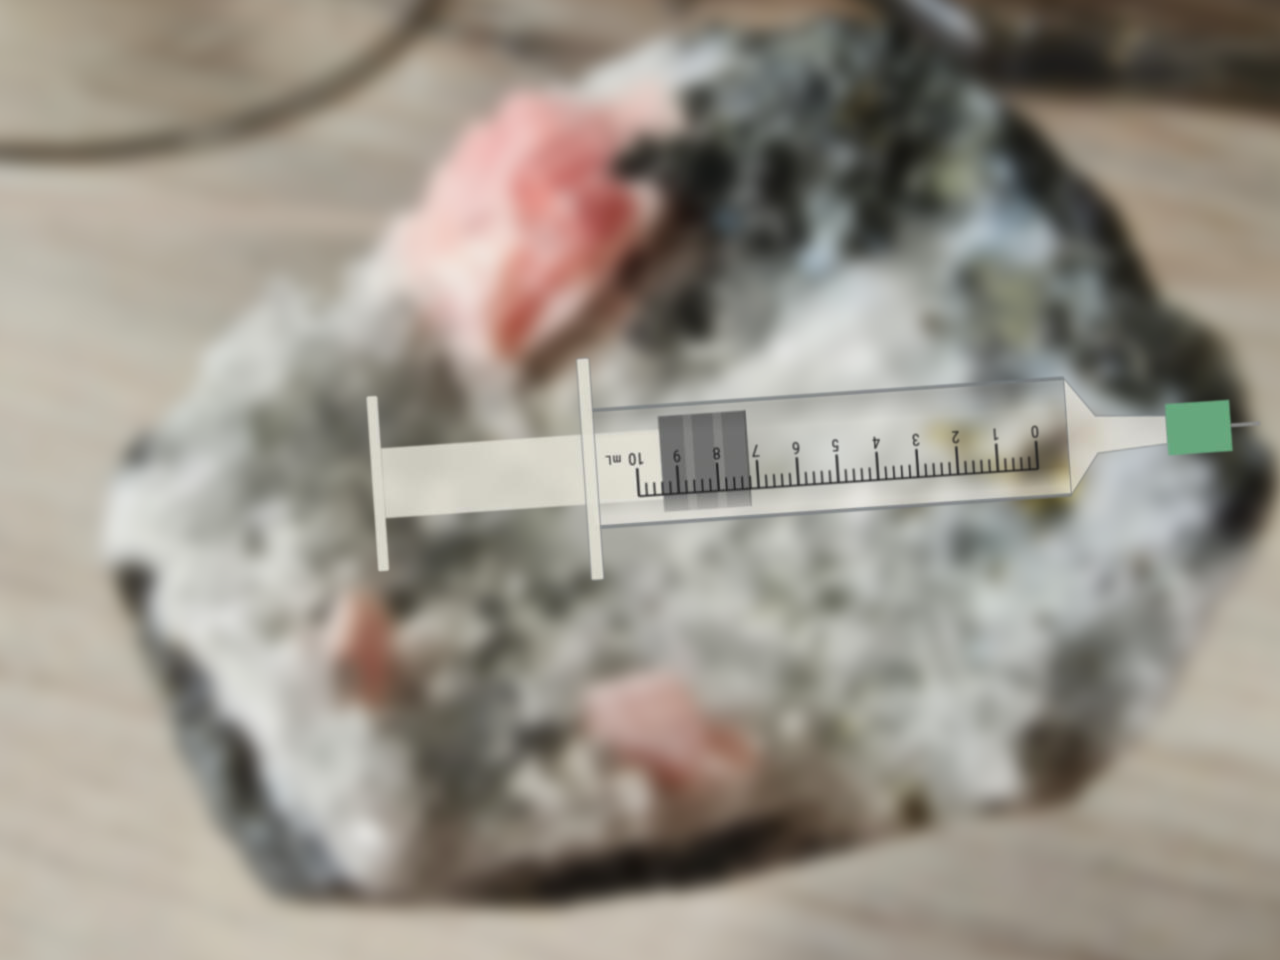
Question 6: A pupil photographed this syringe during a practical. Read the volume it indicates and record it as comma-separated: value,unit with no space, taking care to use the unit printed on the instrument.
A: 7.2,mL
